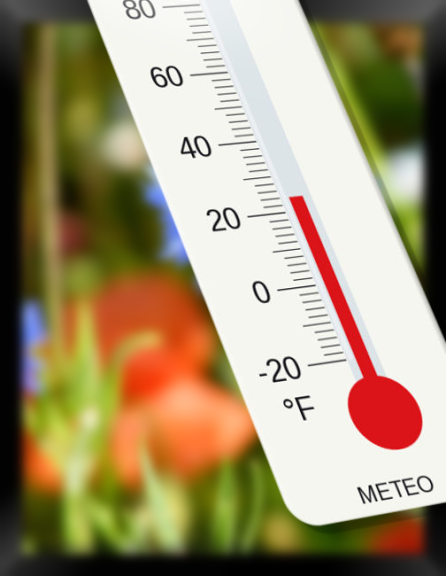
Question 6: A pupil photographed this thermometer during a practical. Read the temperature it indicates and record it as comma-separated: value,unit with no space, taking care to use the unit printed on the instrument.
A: 24,°F
